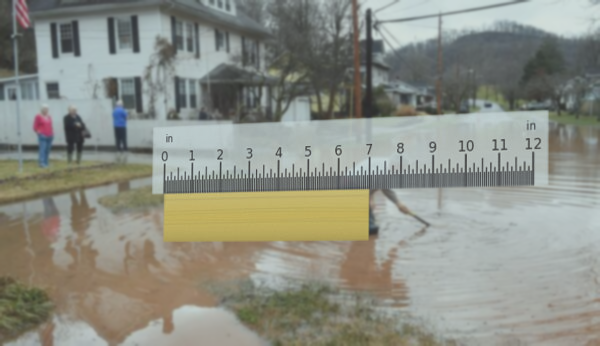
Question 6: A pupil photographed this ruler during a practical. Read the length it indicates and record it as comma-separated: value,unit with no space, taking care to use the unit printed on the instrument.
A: 7,in
